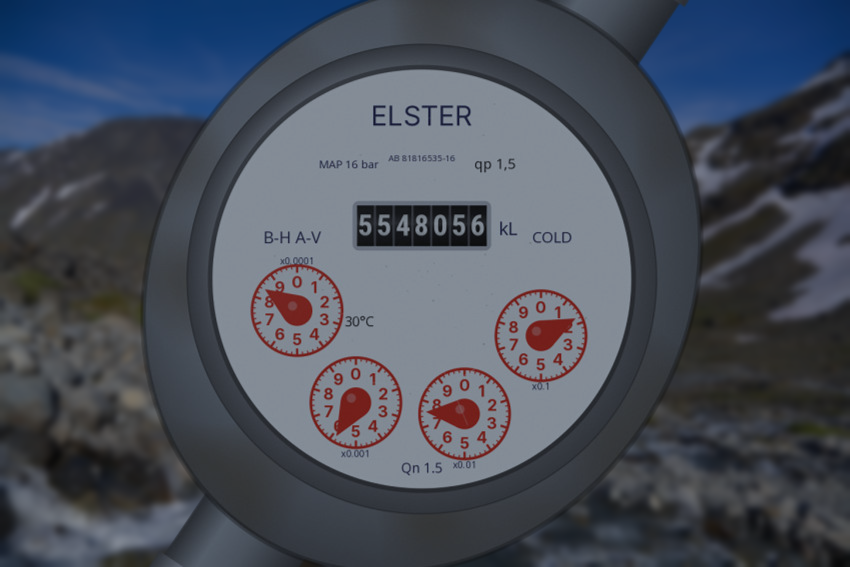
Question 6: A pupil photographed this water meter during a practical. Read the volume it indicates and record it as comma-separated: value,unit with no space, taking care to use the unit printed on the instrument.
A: 5548056.1758,kL
